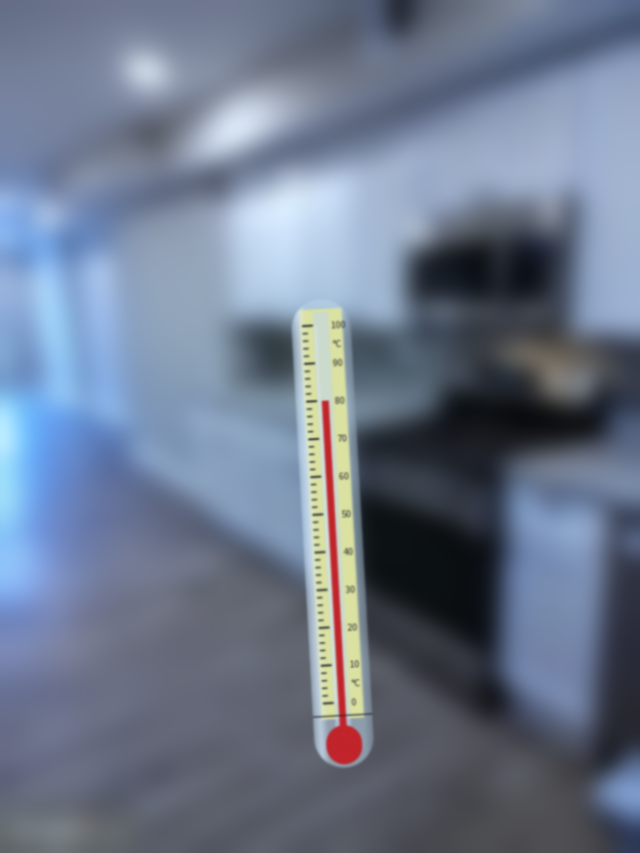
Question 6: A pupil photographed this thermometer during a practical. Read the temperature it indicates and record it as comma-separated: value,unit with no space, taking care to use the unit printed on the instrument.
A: 80,°C
